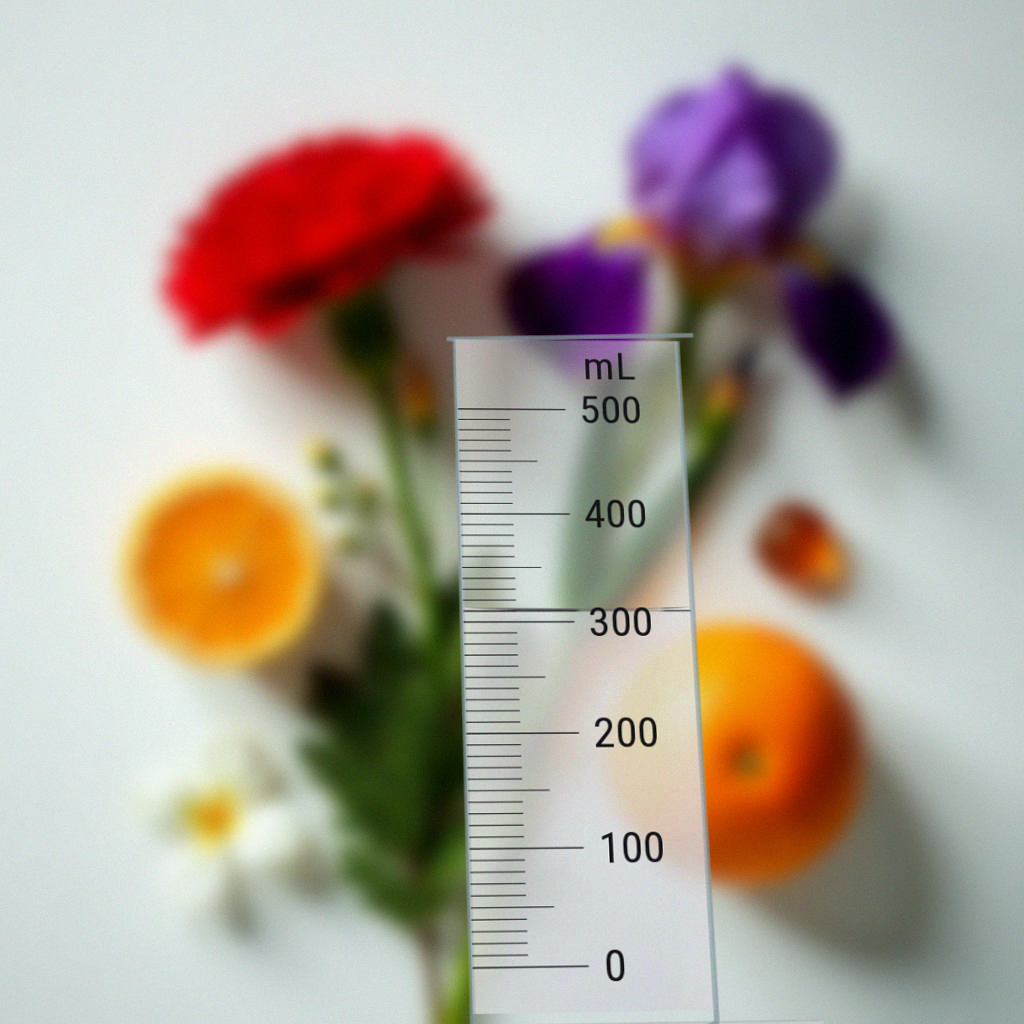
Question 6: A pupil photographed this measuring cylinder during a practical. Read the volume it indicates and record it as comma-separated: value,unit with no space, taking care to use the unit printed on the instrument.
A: 310,mL
